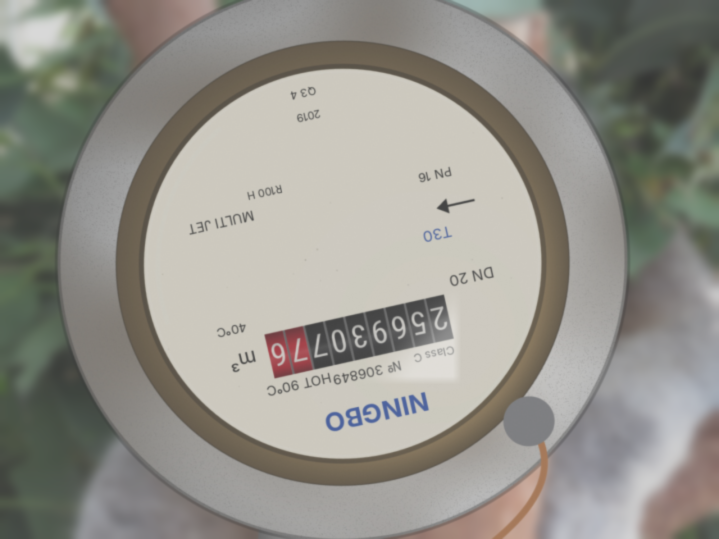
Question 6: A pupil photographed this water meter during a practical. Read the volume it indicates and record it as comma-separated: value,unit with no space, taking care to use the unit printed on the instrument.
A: 2569307.76,m³
